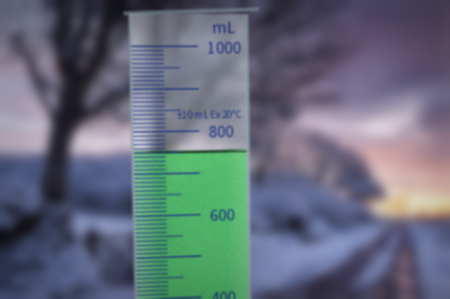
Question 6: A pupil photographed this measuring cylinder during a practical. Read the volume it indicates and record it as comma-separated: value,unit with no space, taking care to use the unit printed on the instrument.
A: 750,mL
